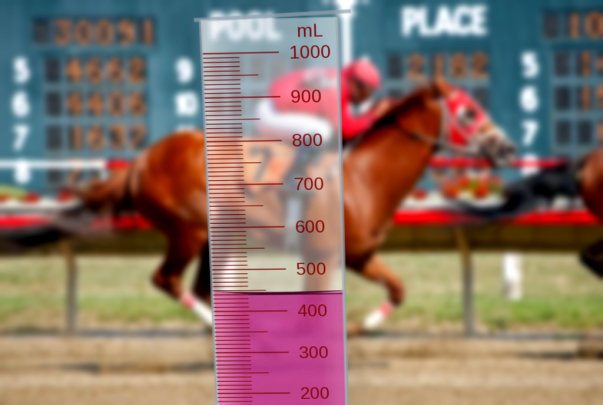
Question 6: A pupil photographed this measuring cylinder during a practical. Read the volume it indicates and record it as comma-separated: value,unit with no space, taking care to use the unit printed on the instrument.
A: 440,mL
